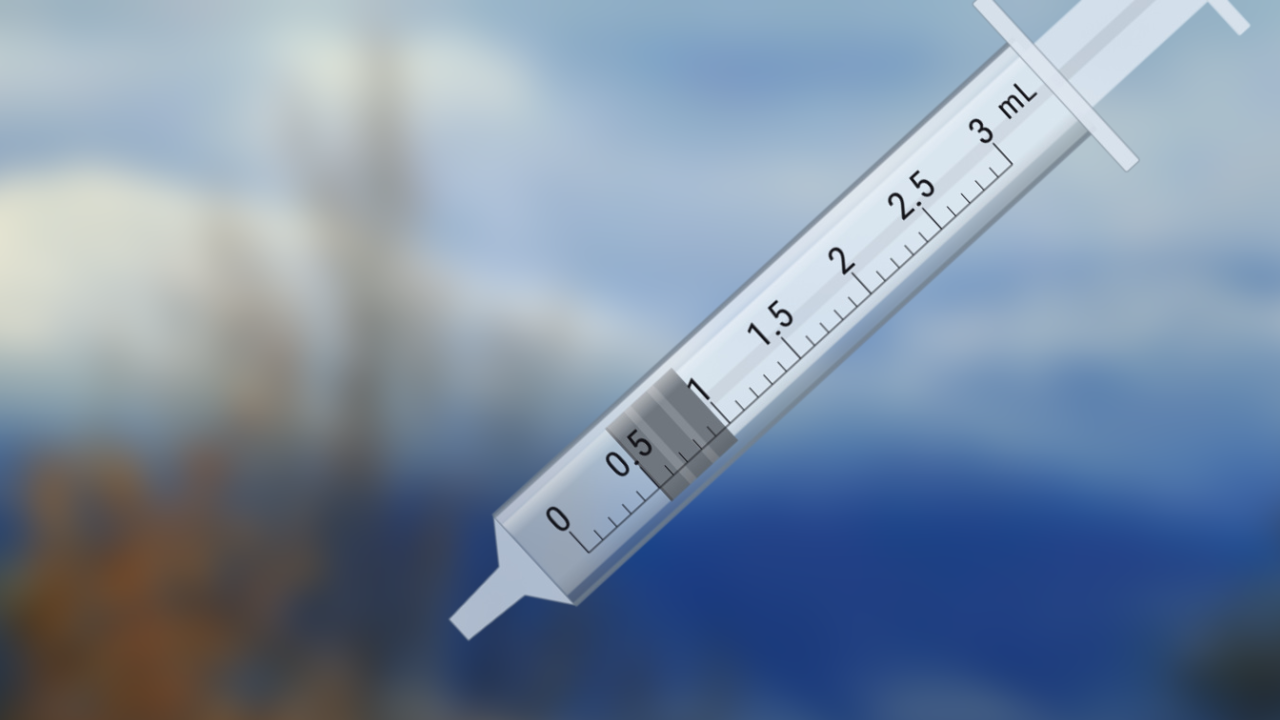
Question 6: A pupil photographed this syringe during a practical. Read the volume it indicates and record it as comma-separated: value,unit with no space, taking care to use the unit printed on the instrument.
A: 0.5,mL
